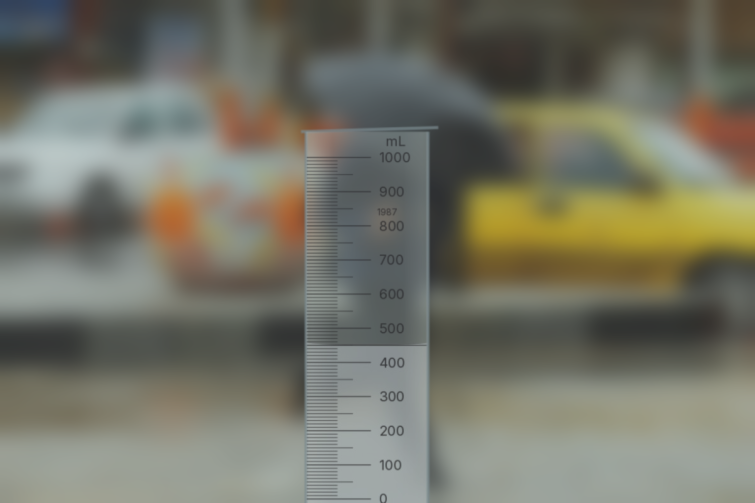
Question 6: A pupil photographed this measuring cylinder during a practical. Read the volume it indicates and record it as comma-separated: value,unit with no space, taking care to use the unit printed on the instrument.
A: 450,mL
